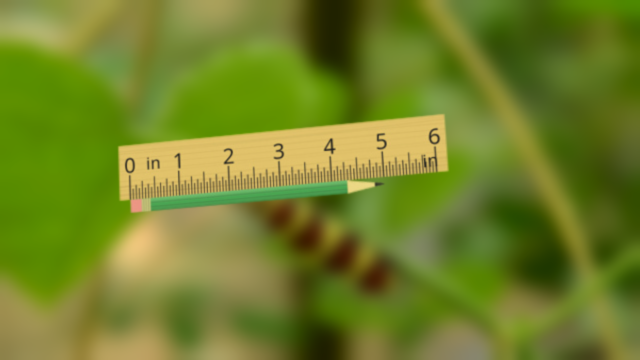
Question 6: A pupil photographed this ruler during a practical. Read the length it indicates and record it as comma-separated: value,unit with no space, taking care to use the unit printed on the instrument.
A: 5,in
